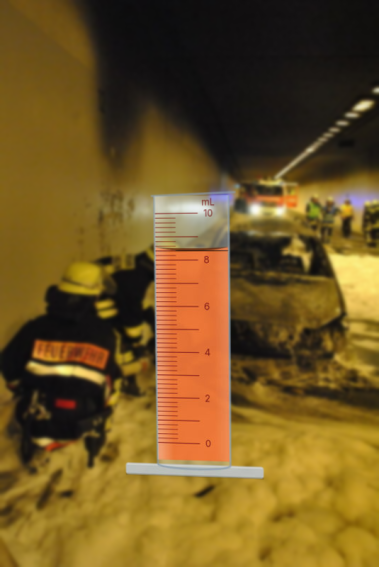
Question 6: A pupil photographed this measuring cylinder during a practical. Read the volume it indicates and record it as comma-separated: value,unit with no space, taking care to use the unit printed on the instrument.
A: 8.4,mL
